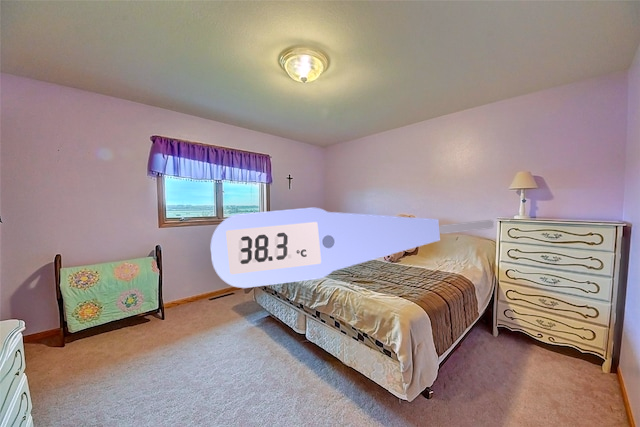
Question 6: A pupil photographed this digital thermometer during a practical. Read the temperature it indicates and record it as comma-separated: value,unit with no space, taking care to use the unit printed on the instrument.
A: 38.3,°C
